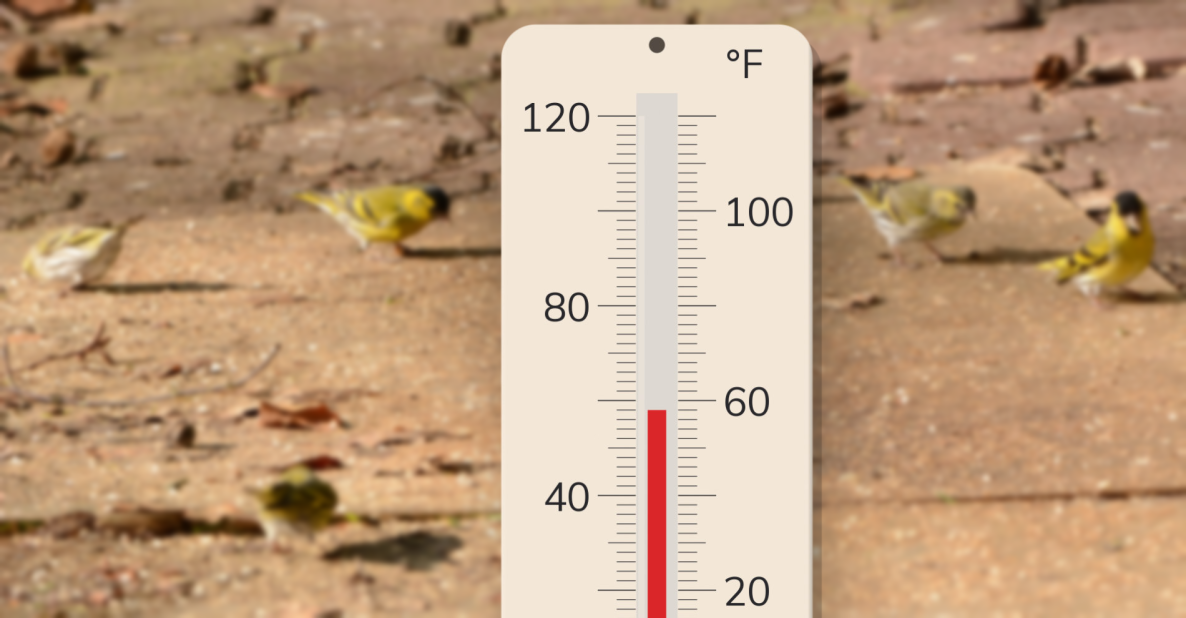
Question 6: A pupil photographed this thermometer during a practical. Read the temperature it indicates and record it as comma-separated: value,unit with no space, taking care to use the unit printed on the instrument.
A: 58,°F
